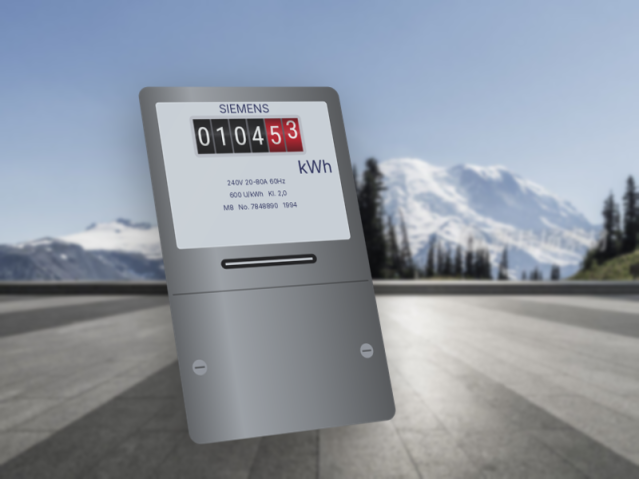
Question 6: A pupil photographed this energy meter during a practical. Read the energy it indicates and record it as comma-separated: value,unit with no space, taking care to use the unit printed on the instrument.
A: 104.53,kWh
